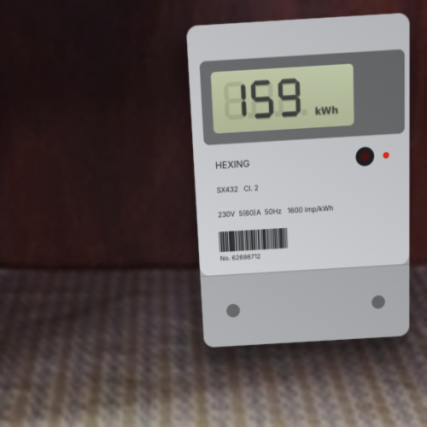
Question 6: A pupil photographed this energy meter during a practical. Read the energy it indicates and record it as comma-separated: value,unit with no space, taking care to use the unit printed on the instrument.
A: 159,kWh
